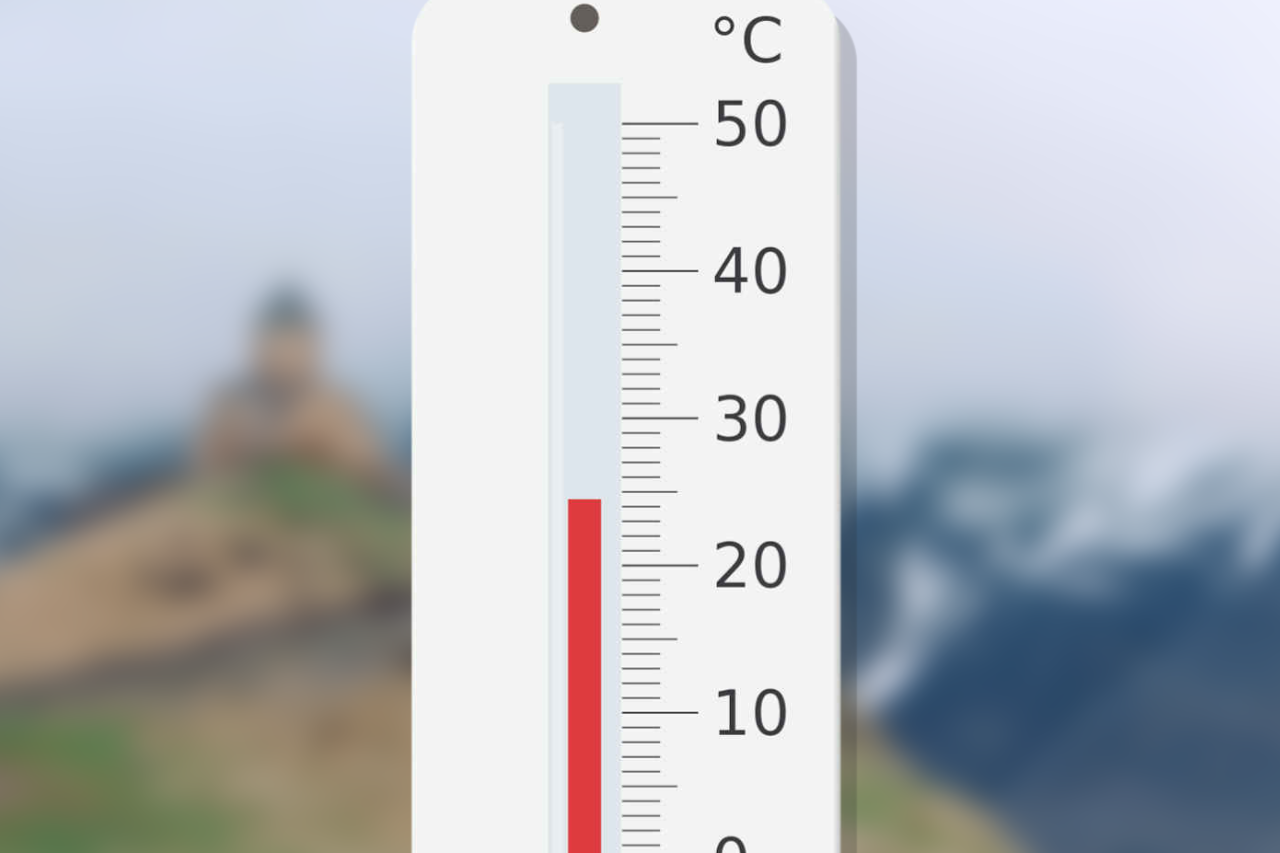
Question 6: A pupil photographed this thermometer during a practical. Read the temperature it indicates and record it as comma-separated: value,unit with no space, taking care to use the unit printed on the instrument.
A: 24.5,°C
